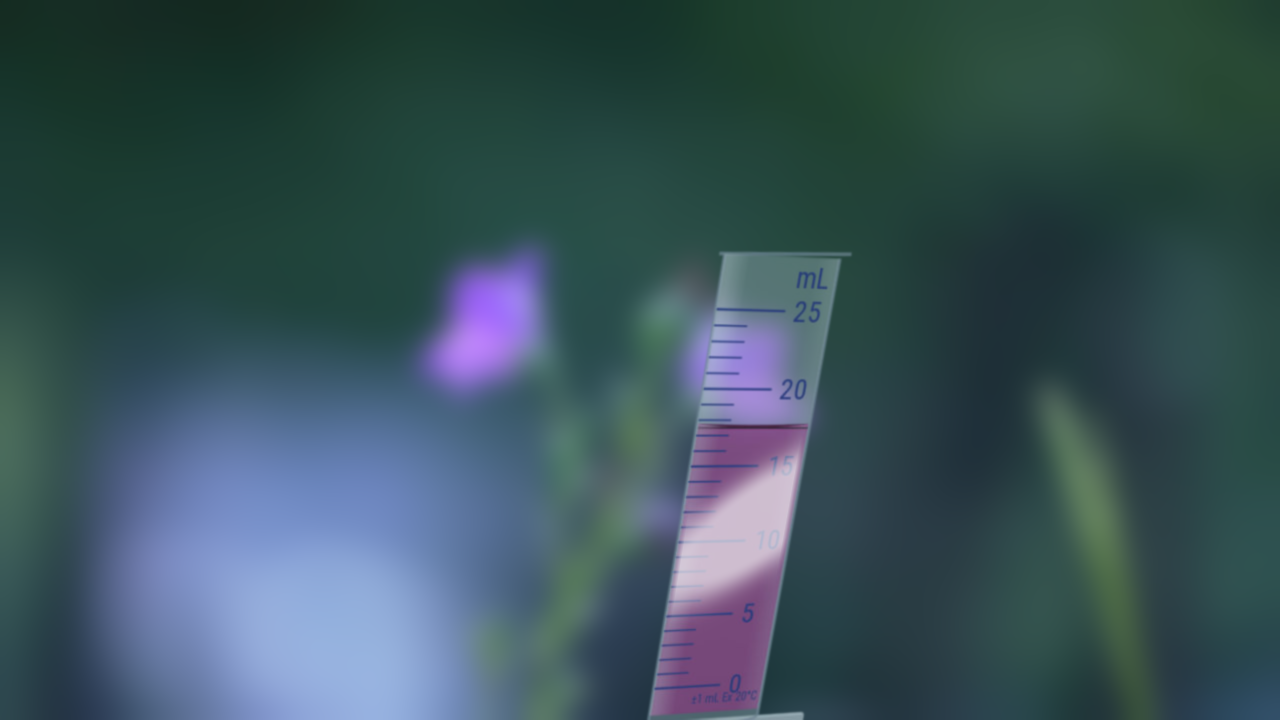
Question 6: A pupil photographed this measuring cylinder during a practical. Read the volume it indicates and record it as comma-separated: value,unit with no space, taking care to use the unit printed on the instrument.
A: 17.5,mL
